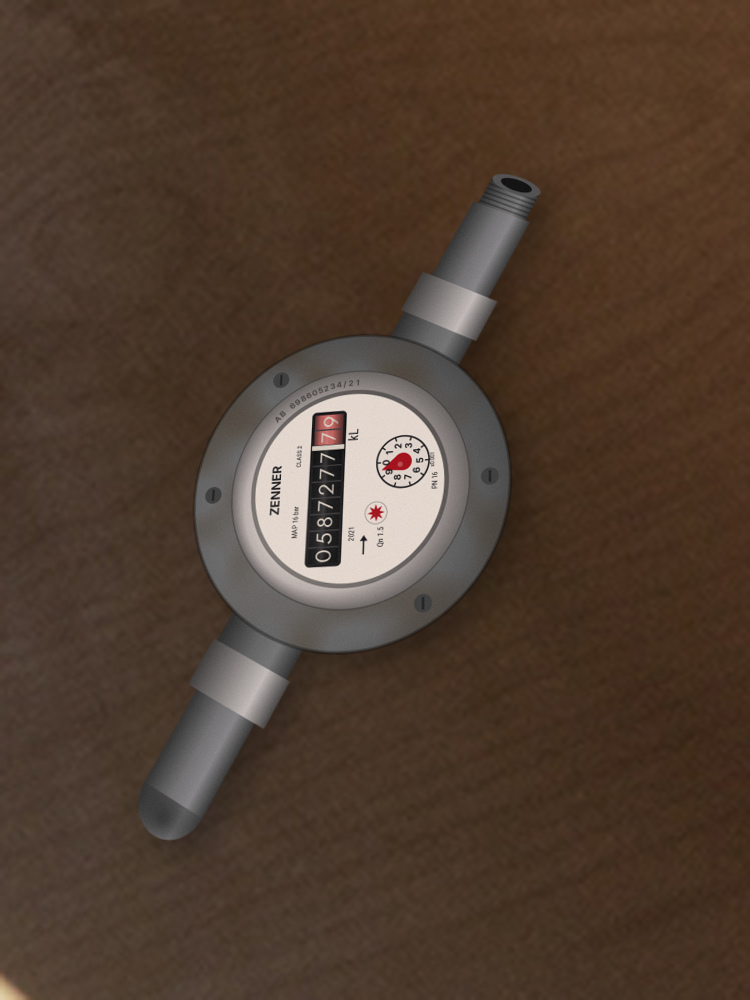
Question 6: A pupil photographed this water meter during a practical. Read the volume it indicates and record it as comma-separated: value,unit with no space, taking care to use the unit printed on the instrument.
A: 587277.789,kL
